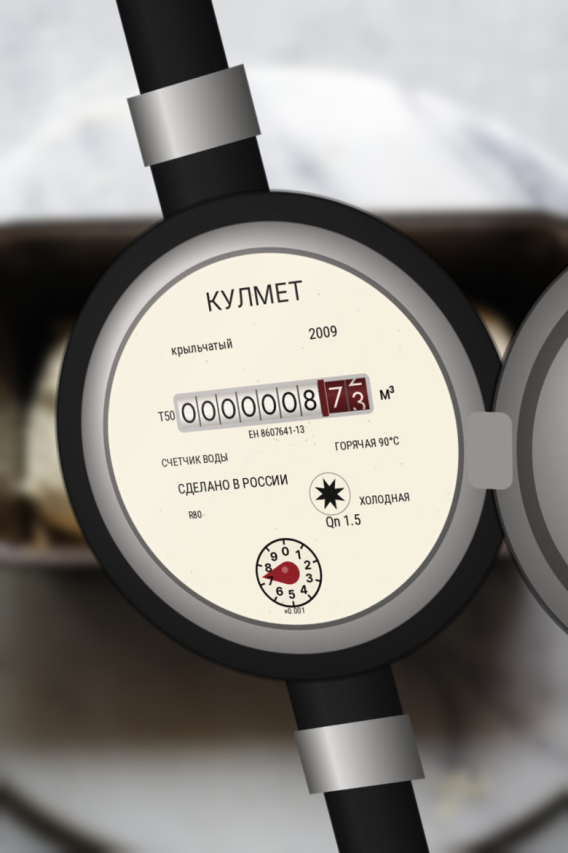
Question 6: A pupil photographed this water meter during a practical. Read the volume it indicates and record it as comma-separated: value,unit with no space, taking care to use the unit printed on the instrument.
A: 8.727,m³
